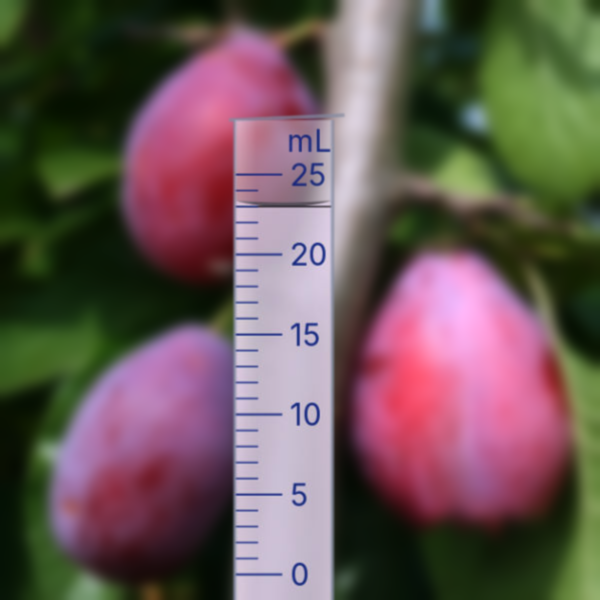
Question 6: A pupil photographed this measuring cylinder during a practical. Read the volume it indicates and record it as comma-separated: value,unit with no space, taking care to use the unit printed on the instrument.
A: 23,mL
